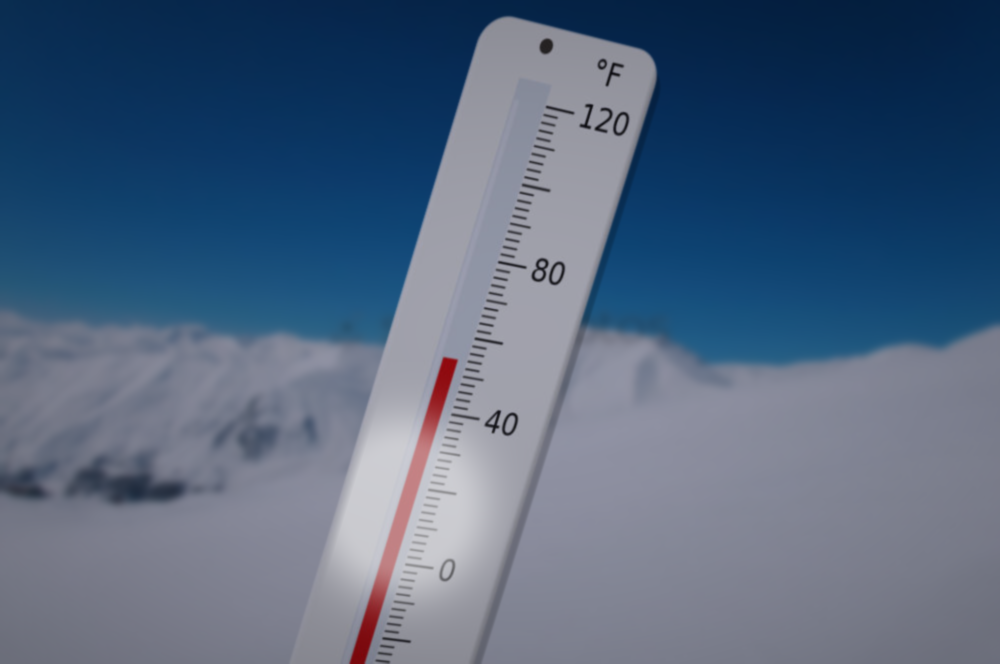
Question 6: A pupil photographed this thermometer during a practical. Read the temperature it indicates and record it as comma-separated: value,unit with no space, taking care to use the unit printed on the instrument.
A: 54,°F
